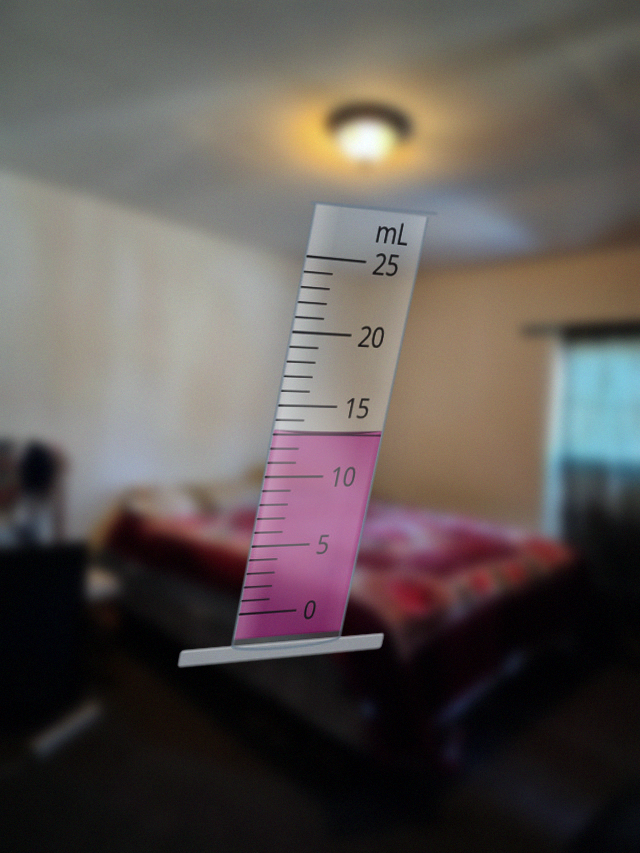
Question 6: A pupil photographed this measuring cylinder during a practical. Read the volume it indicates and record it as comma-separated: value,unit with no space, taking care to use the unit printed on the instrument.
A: 13,mL
